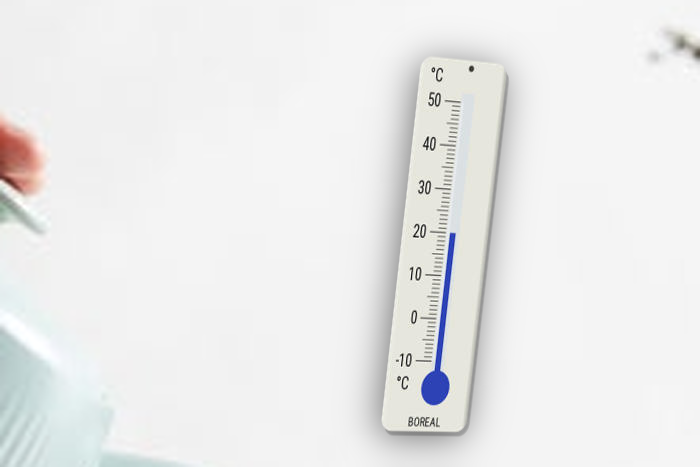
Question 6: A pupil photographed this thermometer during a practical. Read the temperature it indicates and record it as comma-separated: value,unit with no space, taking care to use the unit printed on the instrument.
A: 20,°C
